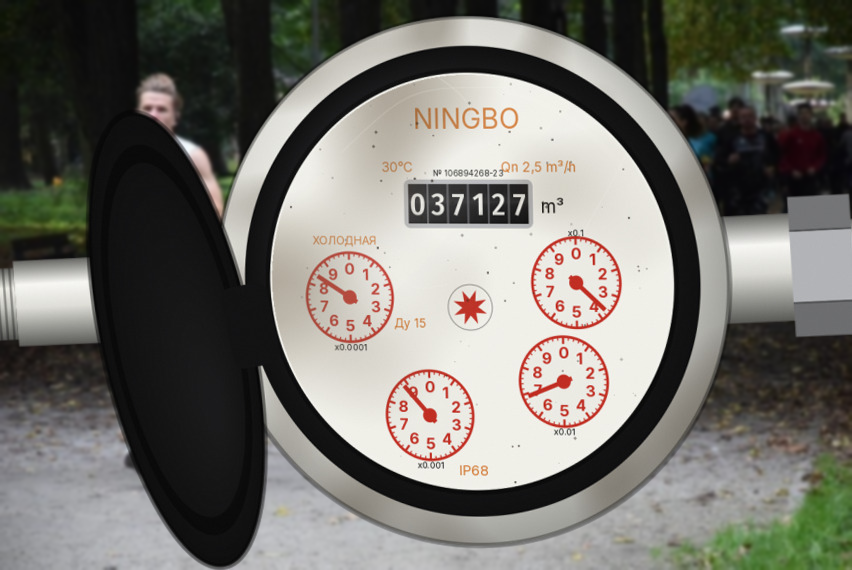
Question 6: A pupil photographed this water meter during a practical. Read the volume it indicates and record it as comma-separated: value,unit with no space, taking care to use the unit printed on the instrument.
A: 37127.3688,m³
